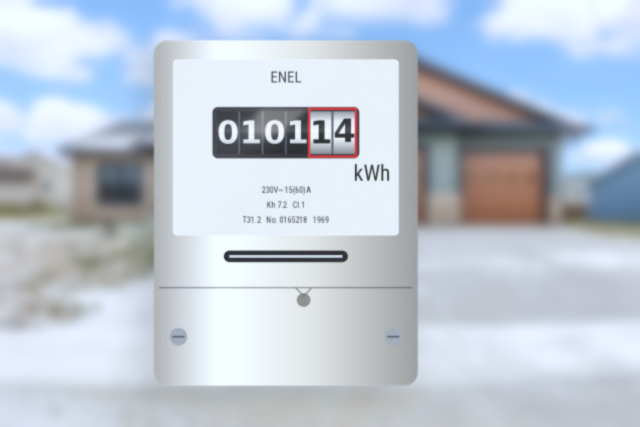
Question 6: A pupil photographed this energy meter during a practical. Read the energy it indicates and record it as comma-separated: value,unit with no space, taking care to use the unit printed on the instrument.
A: 101.14,kWh
